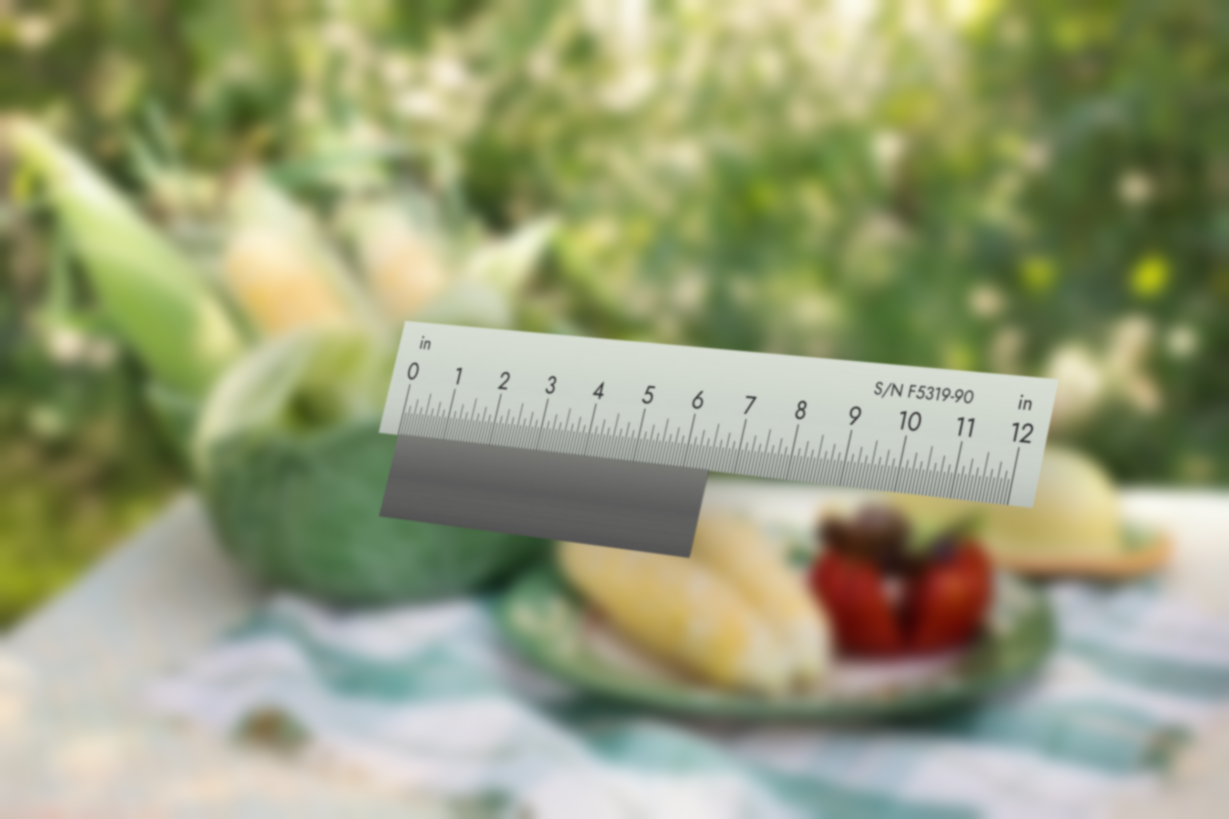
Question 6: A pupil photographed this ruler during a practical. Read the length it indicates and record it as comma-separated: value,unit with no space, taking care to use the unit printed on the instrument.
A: 6.5,in
